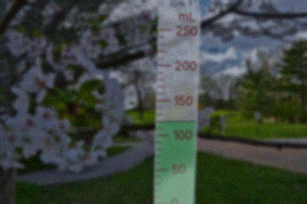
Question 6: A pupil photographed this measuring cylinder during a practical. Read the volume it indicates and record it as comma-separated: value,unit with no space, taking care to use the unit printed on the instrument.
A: 120,mL
